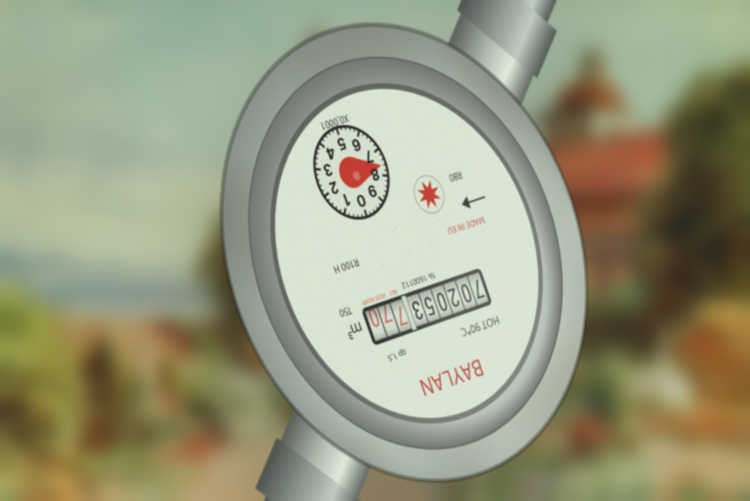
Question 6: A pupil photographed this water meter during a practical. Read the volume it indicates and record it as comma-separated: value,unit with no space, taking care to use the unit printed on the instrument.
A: 702053.7697,m³
